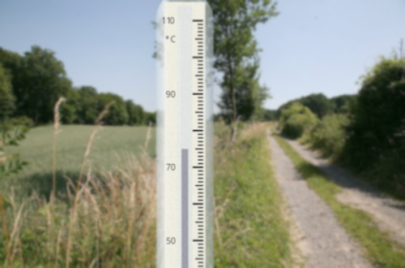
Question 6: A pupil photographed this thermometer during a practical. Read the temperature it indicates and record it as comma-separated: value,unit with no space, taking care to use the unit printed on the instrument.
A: 75,°C
